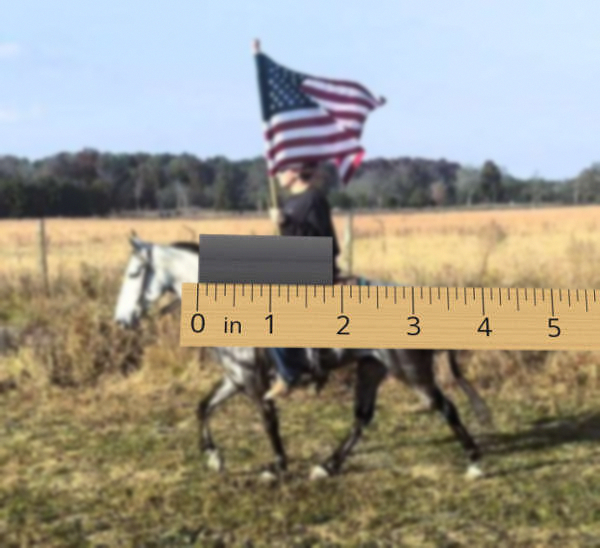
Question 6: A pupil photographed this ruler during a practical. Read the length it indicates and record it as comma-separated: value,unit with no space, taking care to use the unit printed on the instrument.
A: 1.875,in
